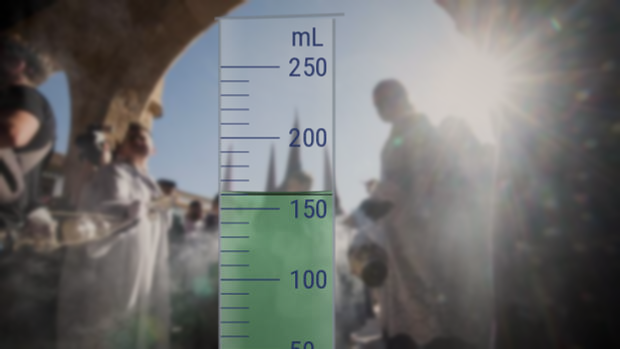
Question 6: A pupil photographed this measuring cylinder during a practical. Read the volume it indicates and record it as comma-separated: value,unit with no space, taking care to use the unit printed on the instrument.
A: 160,mL
